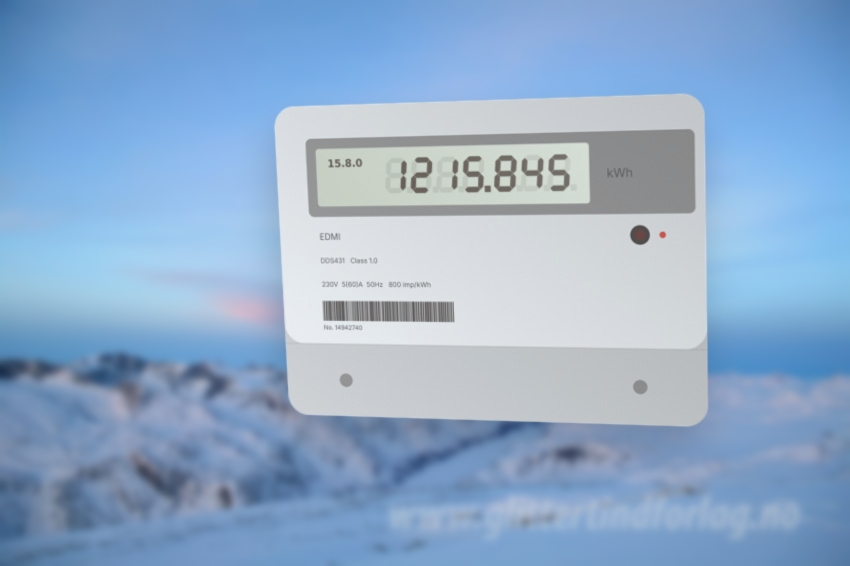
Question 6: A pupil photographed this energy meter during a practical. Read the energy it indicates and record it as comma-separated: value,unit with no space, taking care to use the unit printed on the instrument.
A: 1215.845,kWh
